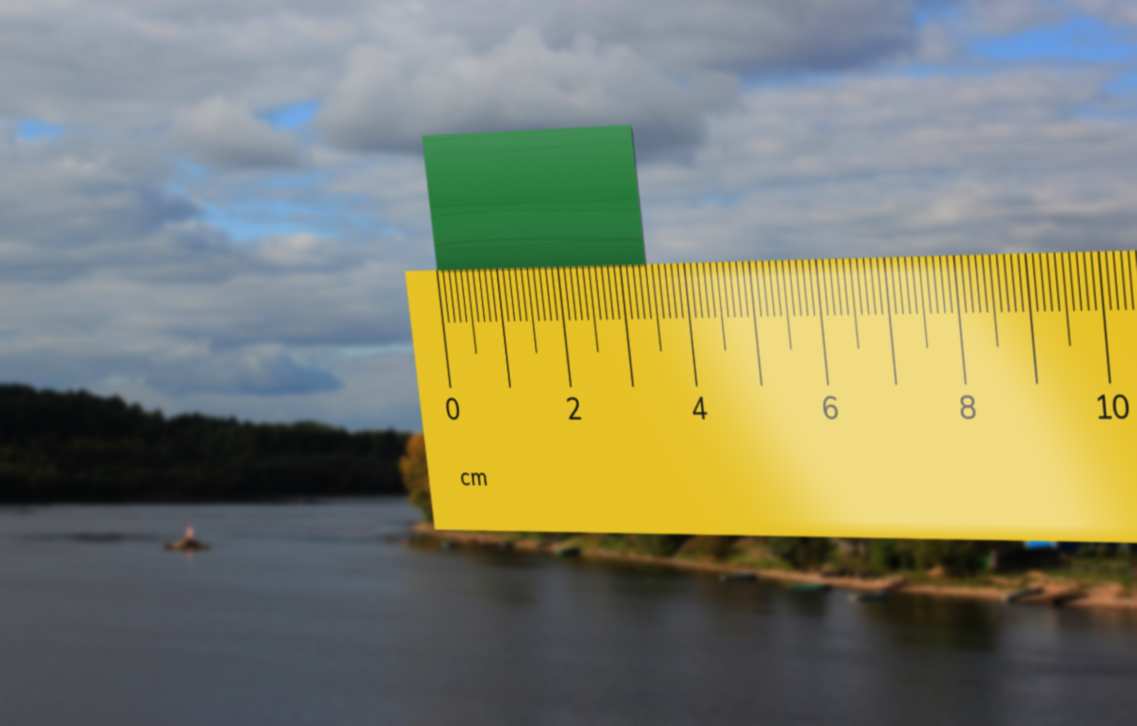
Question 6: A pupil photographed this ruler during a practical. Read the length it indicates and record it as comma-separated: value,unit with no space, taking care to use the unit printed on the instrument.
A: 3.4,cm
